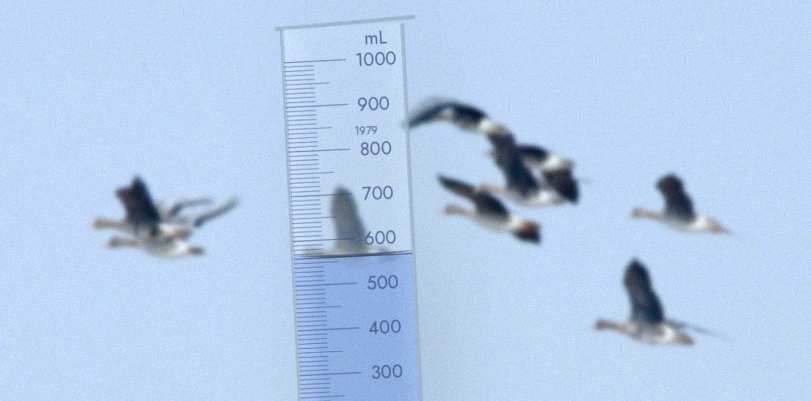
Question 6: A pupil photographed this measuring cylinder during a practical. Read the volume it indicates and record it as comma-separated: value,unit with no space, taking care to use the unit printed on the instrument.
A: 560,mL
